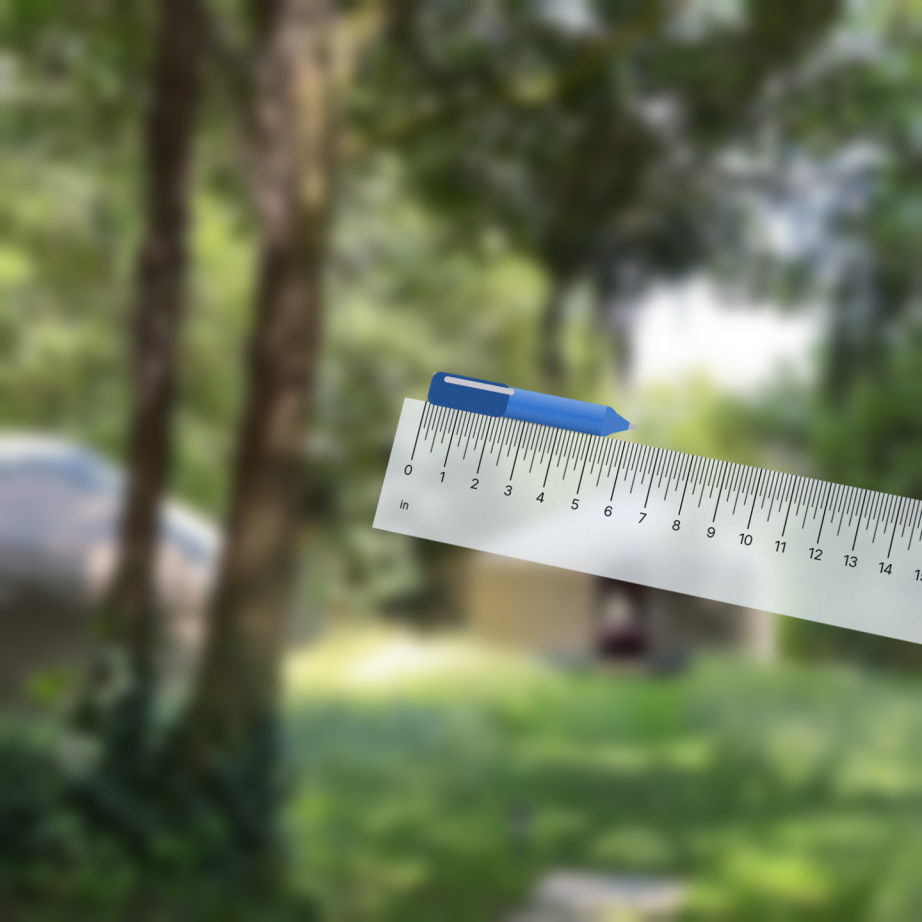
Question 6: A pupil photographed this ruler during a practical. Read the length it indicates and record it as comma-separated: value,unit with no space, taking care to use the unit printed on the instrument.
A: 6.25,in
